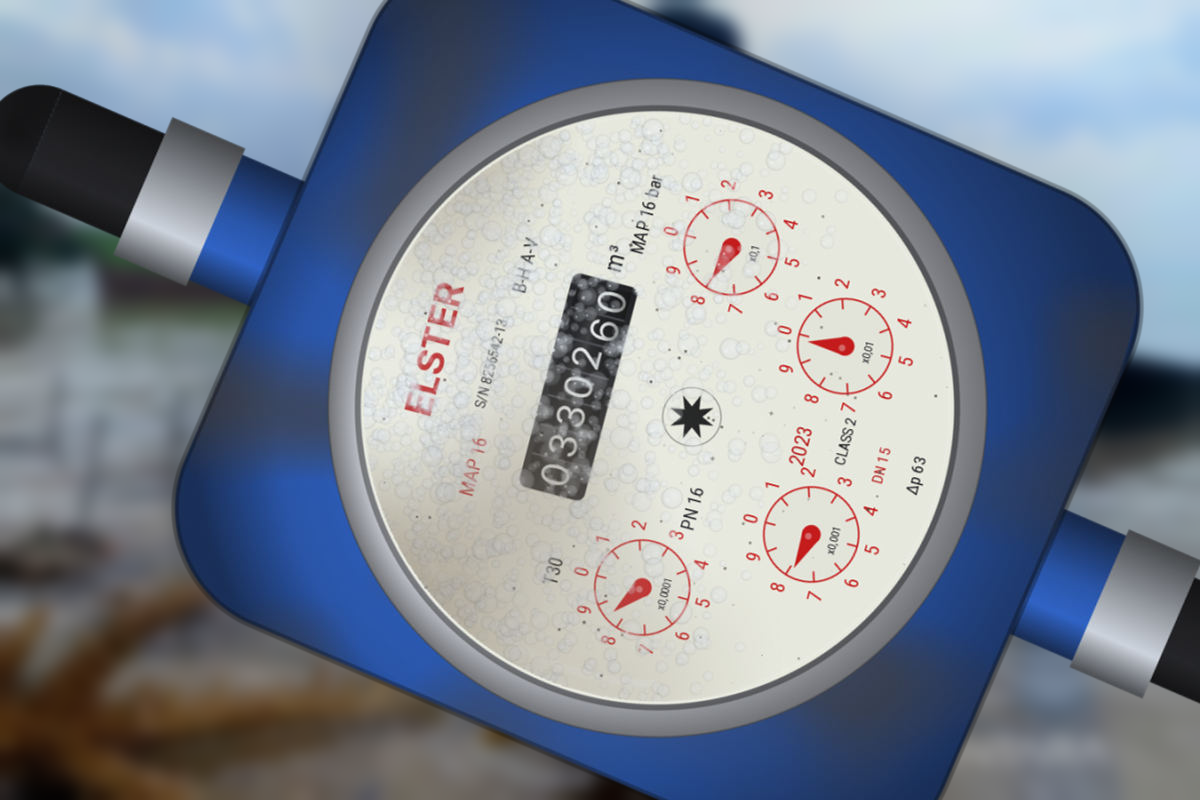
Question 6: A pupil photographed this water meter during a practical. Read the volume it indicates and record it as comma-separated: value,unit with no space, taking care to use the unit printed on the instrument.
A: 330259.7978,m³
